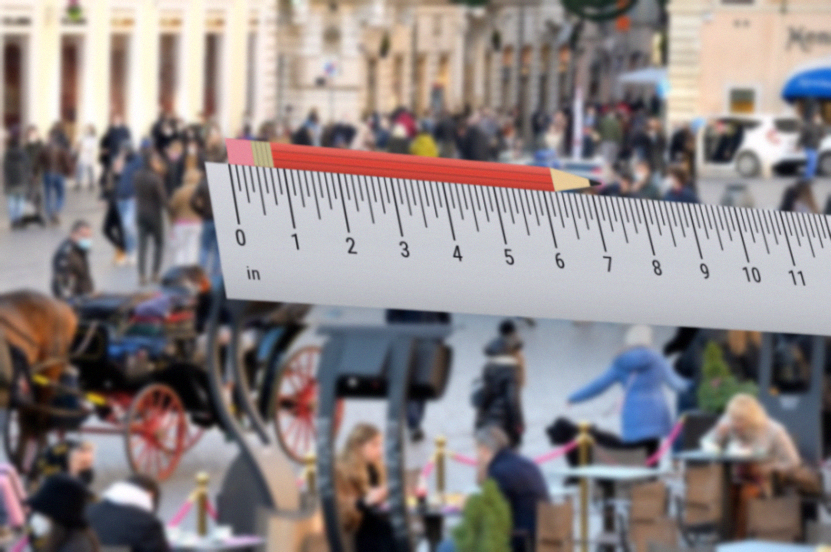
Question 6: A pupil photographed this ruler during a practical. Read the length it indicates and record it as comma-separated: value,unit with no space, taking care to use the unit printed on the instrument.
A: 7.25,in
